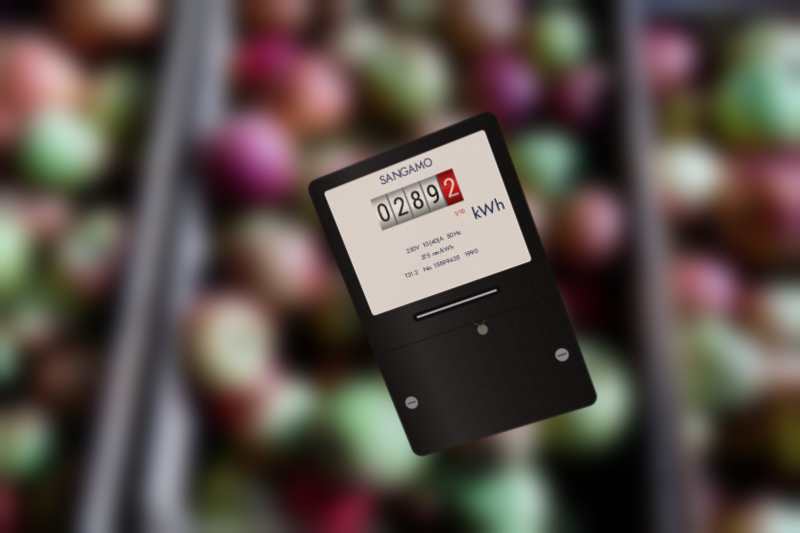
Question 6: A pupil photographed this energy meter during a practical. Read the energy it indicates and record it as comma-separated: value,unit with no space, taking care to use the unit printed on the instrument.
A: 289.2,kWh
